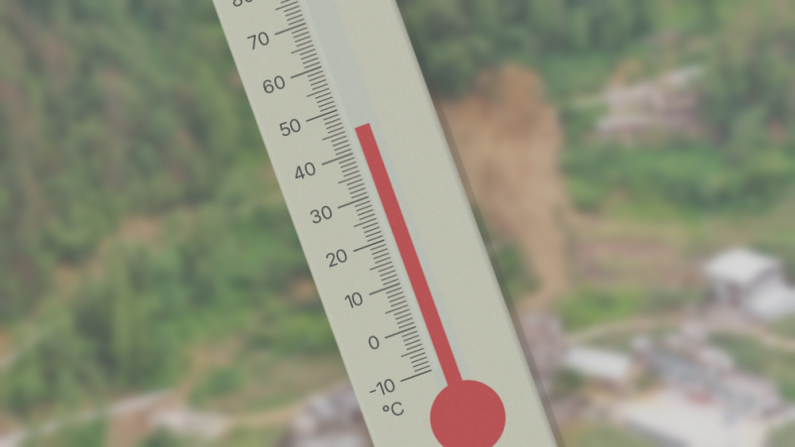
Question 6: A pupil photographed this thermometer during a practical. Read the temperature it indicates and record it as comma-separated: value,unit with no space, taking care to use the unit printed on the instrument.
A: 45,°C
